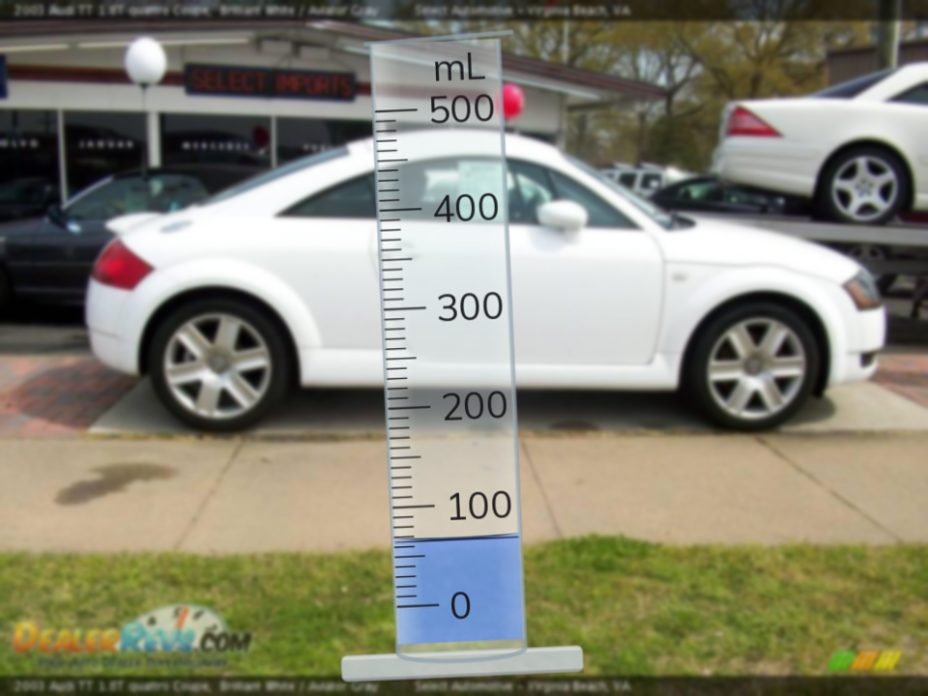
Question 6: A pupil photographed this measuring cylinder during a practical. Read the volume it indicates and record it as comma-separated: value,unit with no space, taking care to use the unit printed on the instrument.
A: 65,mL
